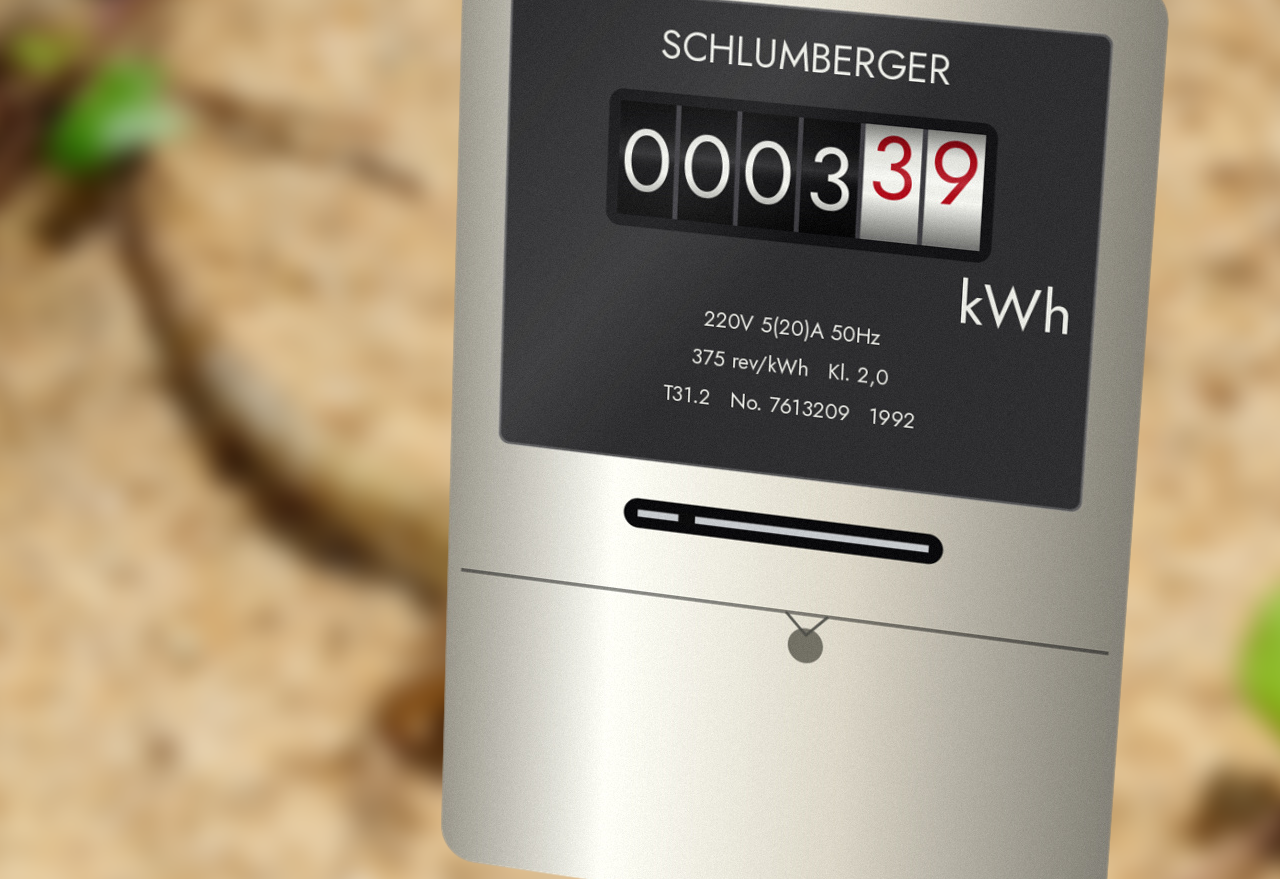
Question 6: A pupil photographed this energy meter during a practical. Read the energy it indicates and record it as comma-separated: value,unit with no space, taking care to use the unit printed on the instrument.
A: 3.39,kWh
